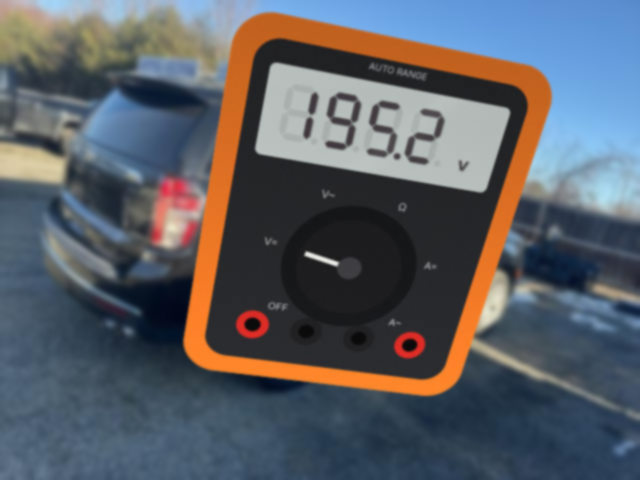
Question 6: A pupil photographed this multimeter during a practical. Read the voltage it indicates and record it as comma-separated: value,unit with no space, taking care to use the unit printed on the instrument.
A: 195.2,V
